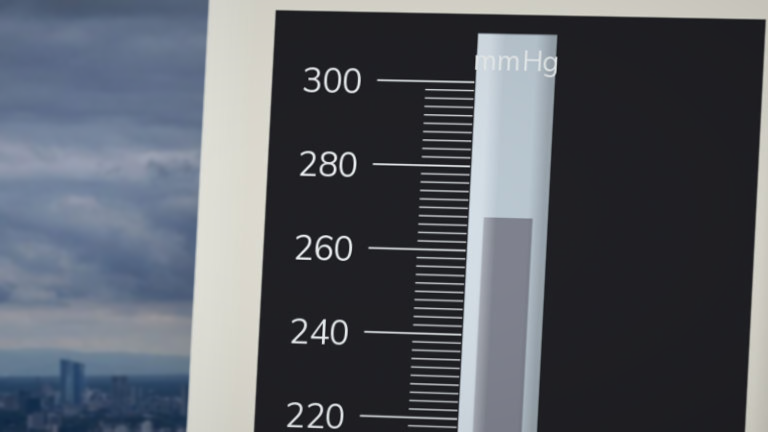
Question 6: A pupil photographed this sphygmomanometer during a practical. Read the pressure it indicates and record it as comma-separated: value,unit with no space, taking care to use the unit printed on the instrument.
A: 268,mmHg
